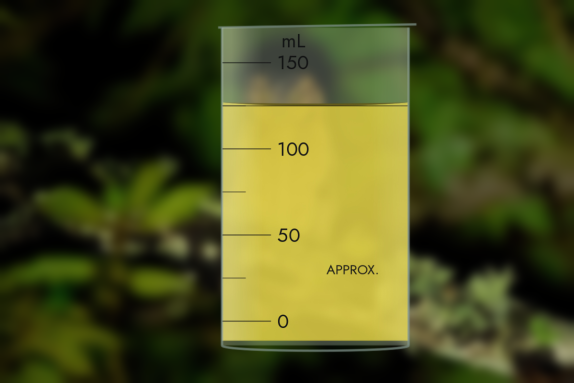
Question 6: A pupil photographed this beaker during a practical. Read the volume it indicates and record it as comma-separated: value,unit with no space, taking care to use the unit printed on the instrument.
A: 125,mL
